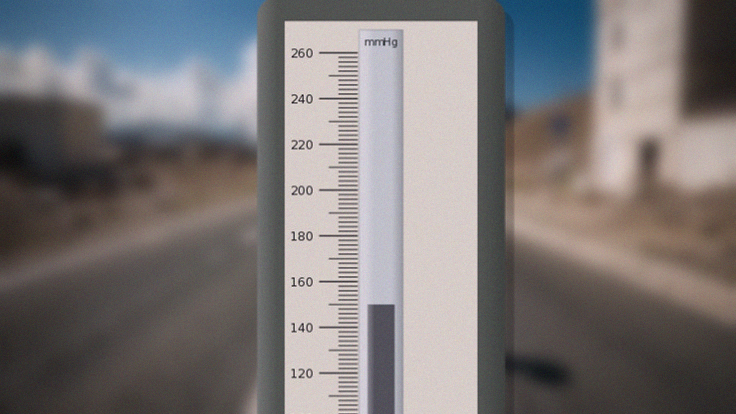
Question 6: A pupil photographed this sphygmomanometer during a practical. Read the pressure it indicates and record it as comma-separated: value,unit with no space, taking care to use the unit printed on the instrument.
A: 150,mmHg
